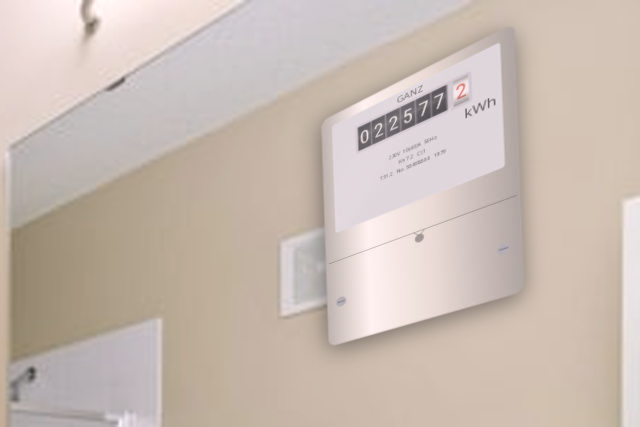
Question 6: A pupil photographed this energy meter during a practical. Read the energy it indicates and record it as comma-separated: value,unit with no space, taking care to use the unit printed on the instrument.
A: 22577.2,kWh
